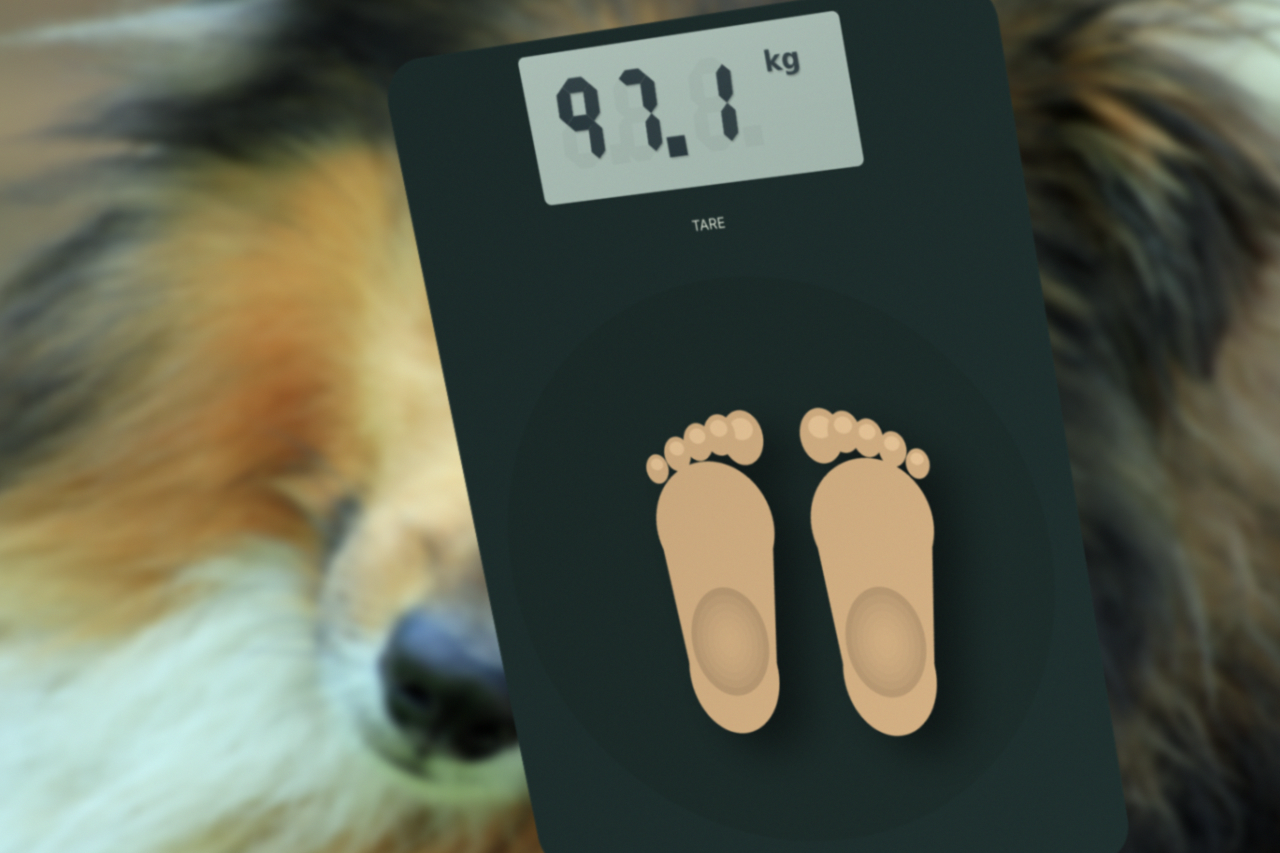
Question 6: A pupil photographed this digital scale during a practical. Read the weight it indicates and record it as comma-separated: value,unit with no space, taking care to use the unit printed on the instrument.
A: 97.1,kg
